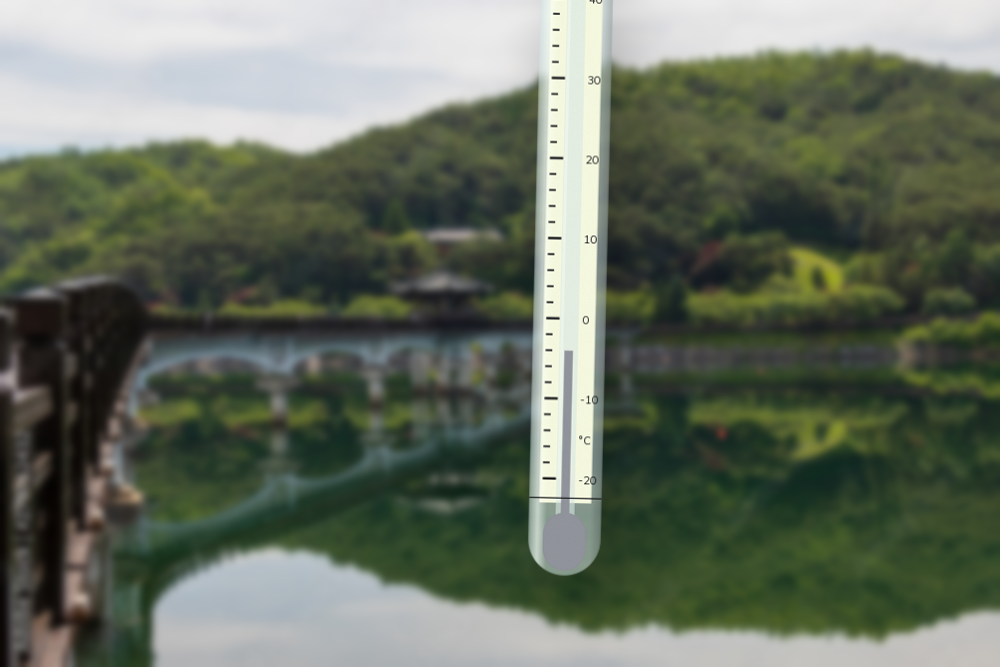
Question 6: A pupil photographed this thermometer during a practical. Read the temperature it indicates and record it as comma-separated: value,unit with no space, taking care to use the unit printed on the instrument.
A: -4,°C
